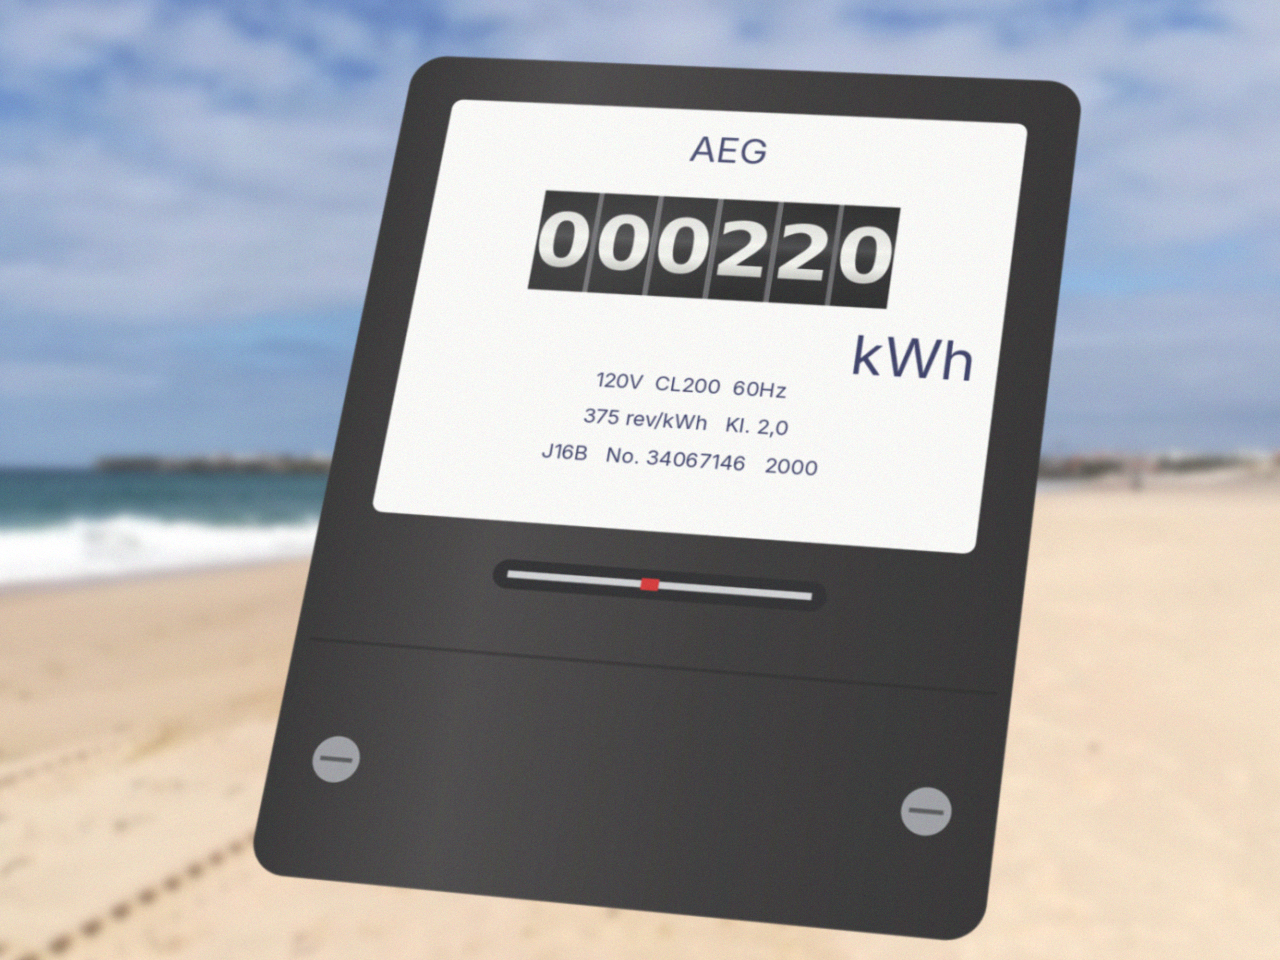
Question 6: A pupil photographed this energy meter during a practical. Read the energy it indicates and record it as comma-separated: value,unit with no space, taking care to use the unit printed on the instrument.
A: 220,kWh
